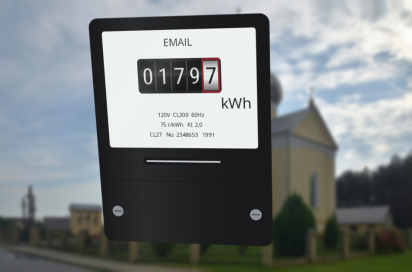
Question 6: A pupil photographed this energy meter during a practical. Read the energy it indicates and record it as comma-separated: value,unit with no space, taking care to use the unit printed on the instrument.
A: 179.7,kWh
